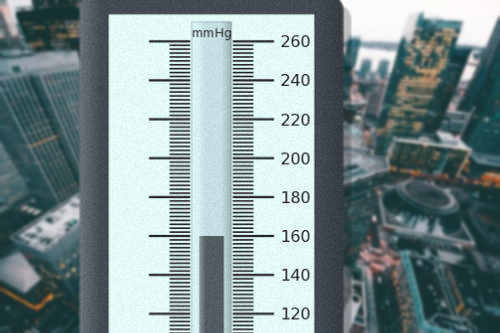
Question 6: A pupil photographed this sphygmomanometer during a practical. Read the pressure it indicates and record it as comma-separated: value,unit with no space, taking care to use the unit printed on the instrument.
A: 160,mmHg
